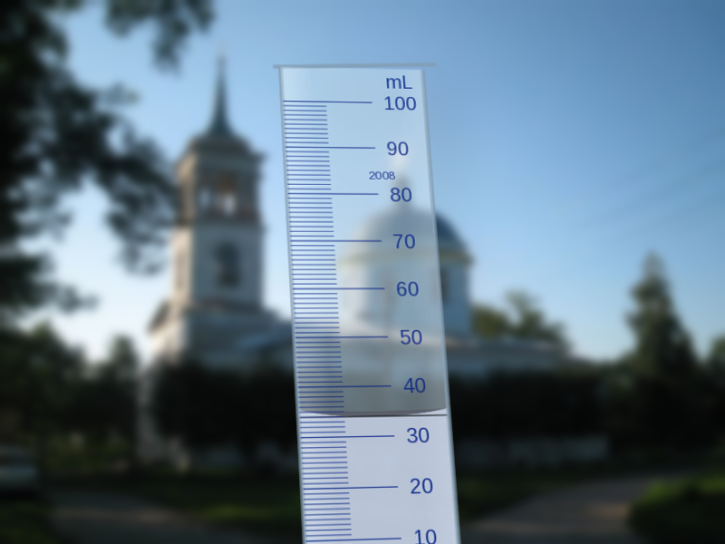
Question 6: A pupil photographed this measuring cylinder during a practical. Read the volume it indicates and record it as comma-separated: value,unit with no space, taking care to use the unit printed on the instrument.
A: 34,mL
